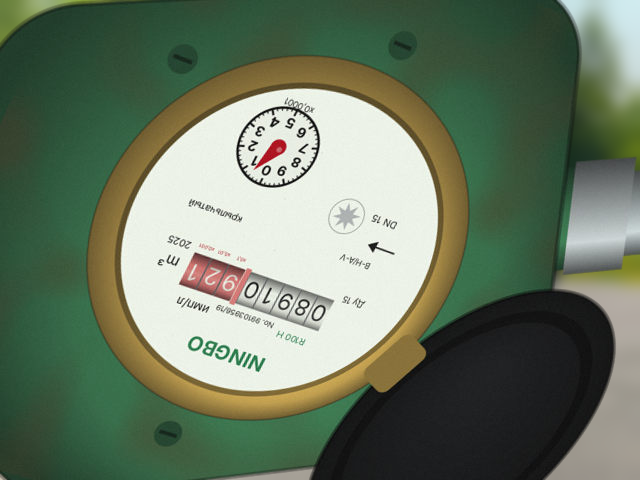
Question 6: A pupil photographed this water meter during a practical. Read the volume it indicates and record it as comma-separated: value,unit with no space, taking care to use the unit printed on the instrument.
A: 8910.9210,m³
